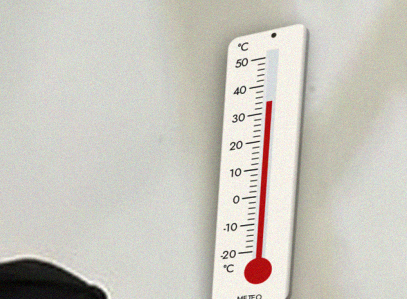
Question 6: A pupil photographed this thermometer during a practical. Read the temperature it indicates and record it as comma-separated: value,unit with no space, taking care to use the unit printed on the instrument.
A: 34,°C
